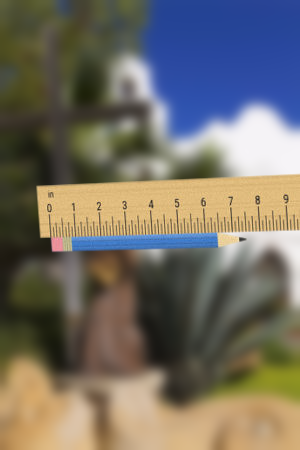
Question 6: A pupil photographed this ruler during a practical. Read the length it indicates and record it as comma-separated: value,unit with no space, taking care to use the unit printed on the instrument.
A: 7.5,in
